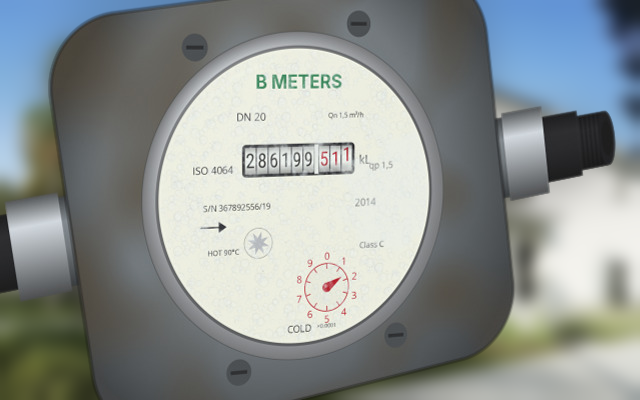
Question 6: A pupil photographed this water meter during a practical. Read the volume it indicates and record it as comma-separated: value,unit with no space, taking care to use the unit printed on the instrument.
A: 286199.5111,kL
